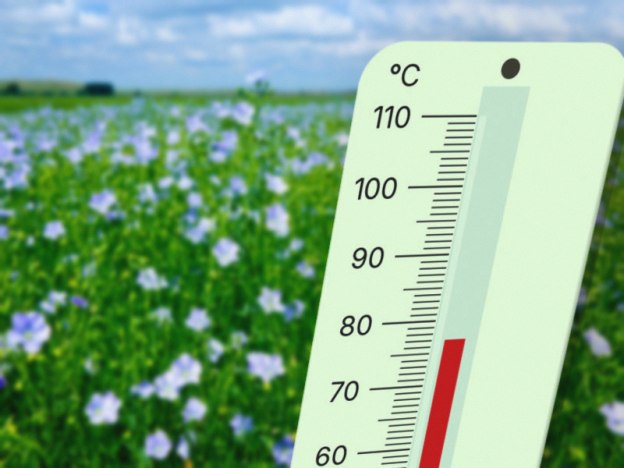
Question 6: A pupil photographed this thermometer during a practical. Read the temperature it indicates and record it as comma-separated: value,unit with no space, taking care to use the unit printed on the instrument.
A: 77,°C
